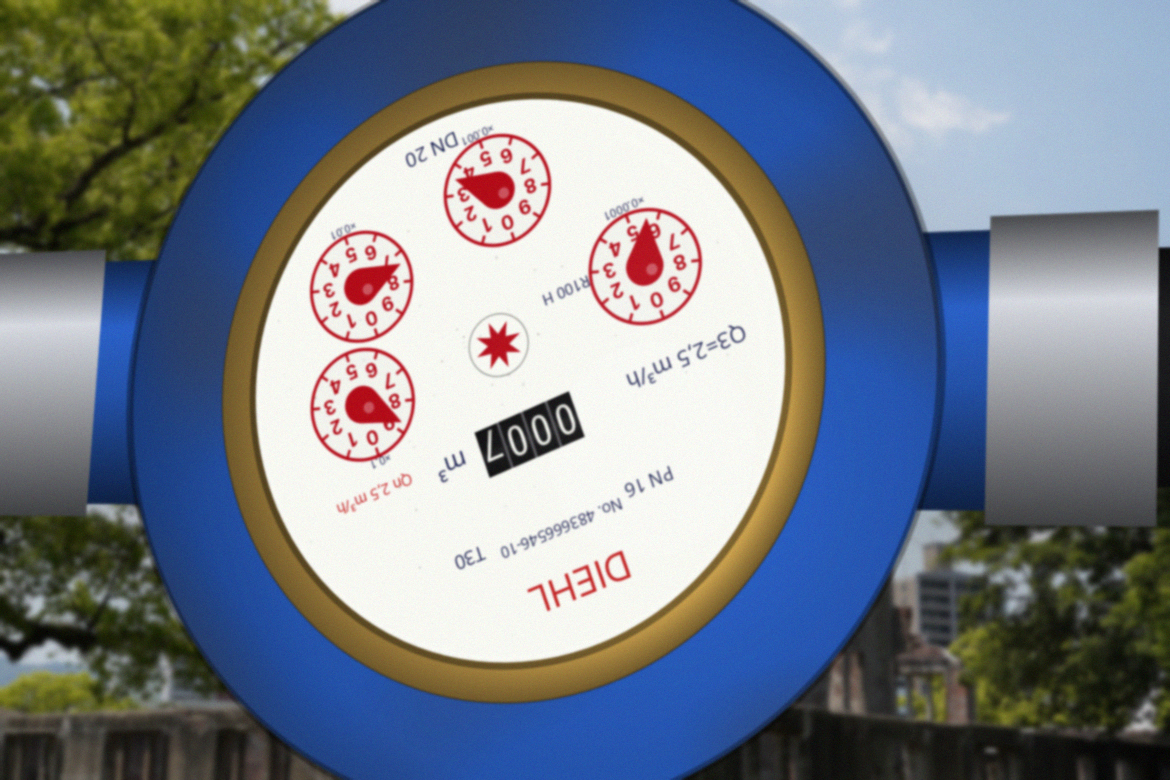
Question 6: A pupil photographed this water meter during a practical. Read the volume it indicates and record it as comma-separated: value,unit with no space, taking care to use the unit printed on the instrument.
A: 6.8735,m³
